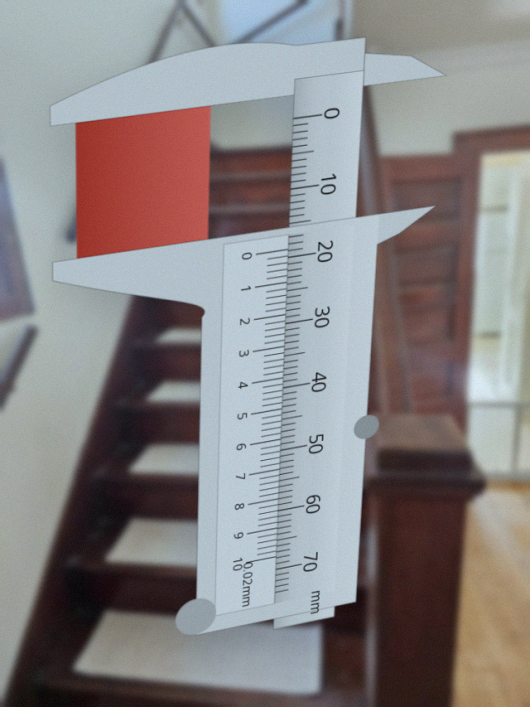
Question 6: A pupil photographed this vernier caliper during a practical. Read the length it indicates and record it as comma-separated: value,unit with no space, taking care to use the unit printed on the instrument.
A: 18.8,mm
